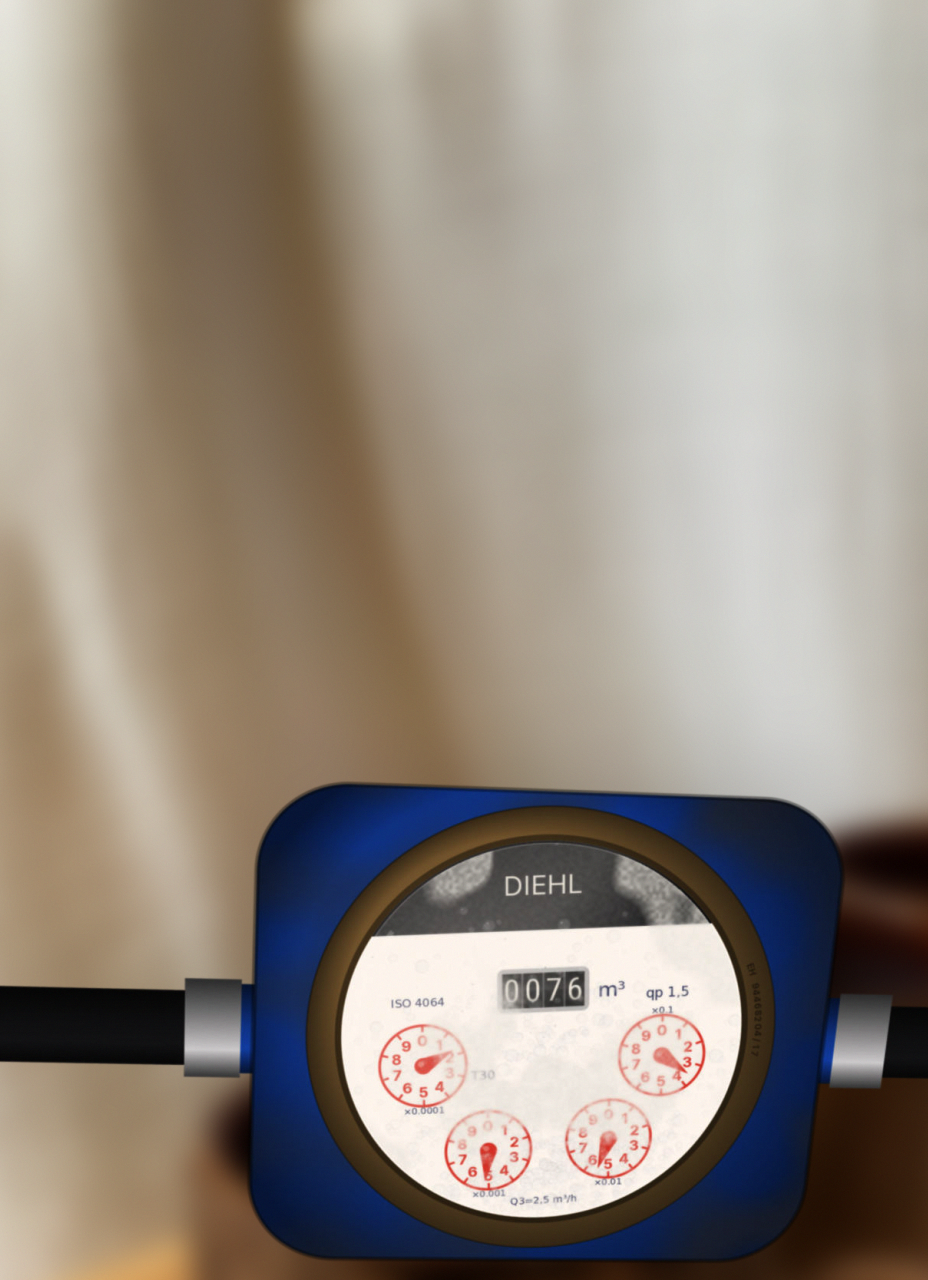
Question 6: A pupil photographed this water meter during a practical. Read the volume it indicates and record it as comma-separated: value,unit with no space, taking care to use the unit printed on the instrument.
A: 76.3551,m³
